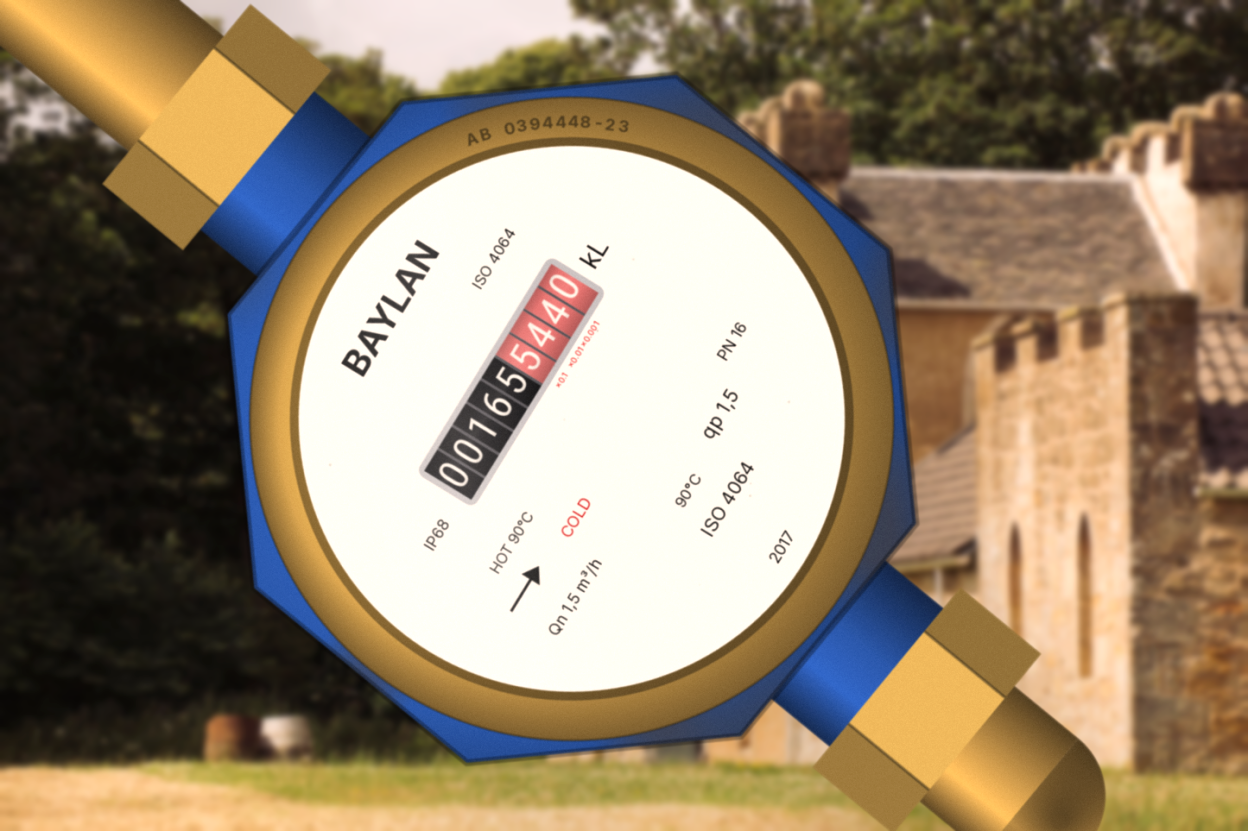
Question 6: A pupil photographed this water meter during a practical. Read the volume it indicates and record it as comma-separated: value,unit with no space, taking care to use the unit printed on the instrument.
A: 165.5440,kL
